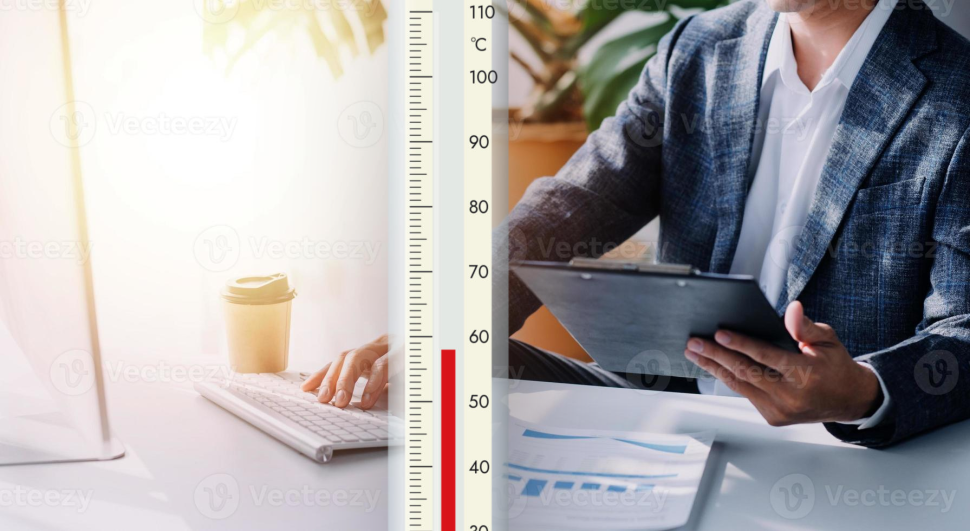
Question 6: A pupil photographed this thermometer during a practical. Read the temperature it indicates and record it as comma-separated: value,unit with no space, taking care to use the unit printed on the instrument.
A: 58,°C
